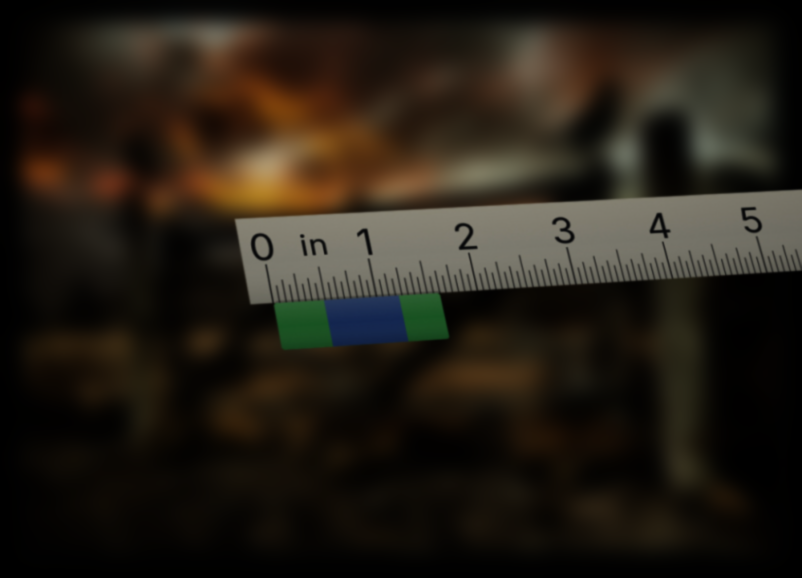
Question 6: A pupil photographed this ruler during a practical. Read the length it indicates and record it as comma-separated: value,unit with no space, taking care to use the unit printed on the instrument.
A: 1.625,in
